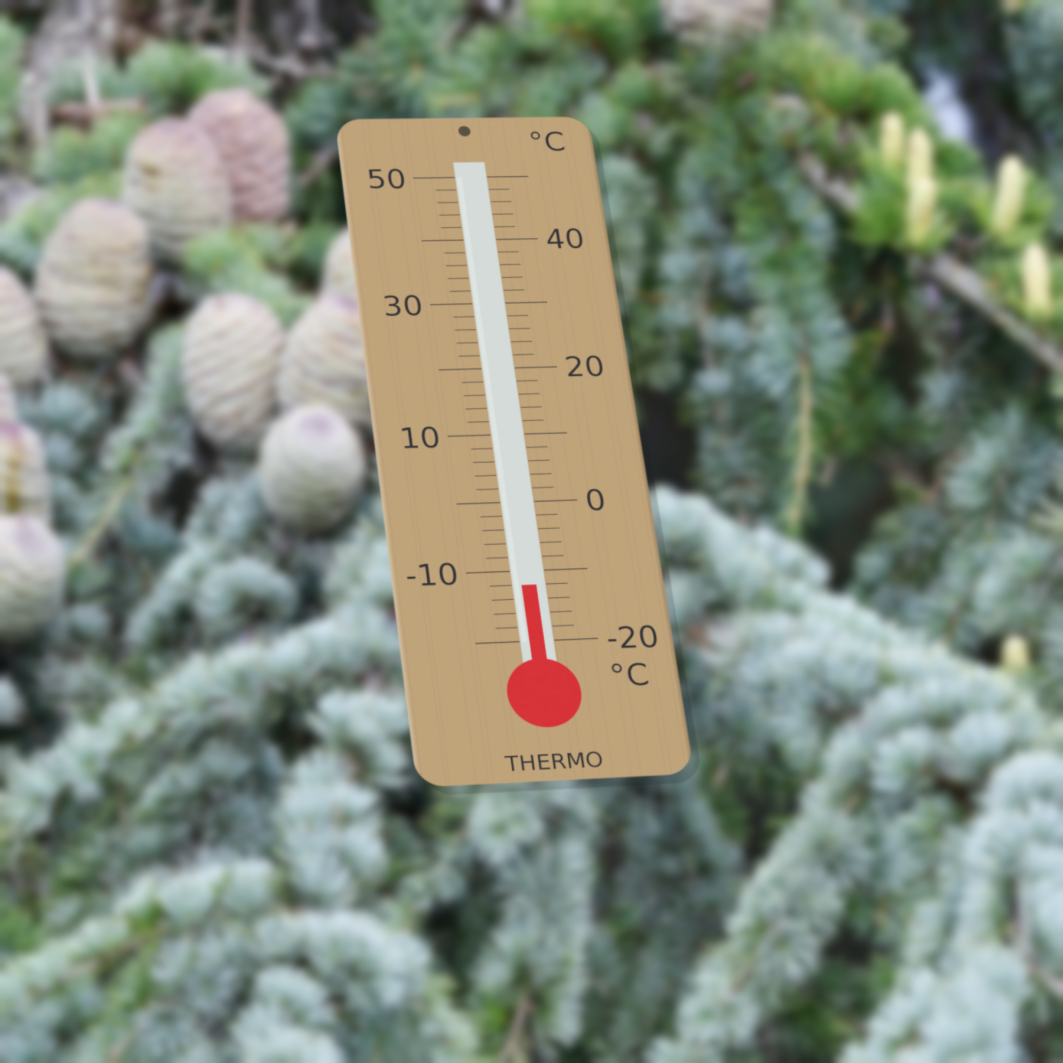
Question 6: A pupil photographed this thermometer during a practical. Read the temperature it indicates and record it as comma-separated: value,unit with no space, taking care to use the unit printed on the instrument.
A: -12,°C
